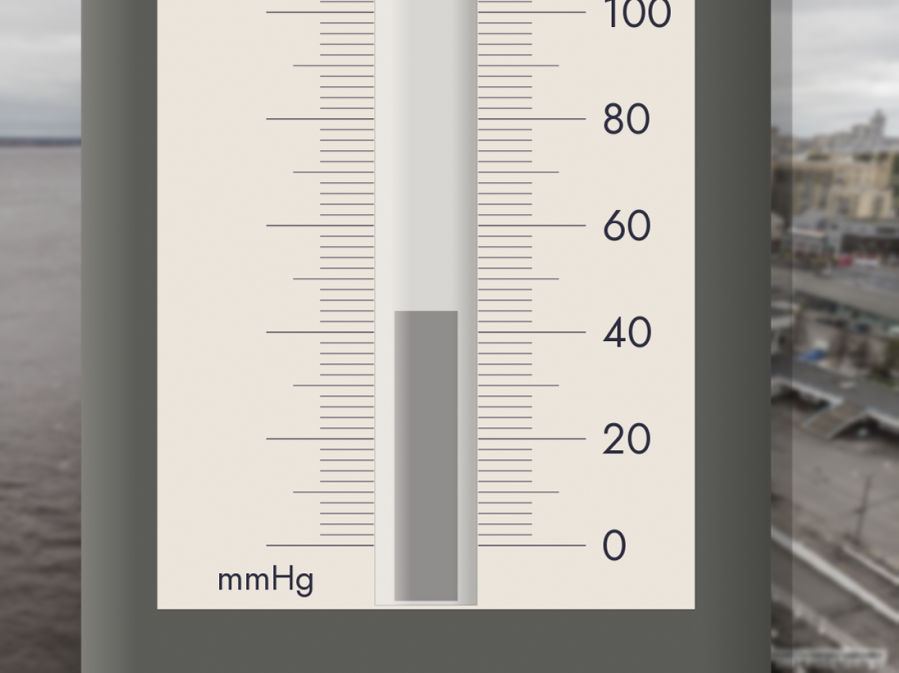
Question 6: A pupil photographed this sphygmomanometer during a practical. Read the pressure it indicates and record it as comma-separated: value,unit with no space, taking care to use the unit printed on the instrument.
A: 44,mmHg
